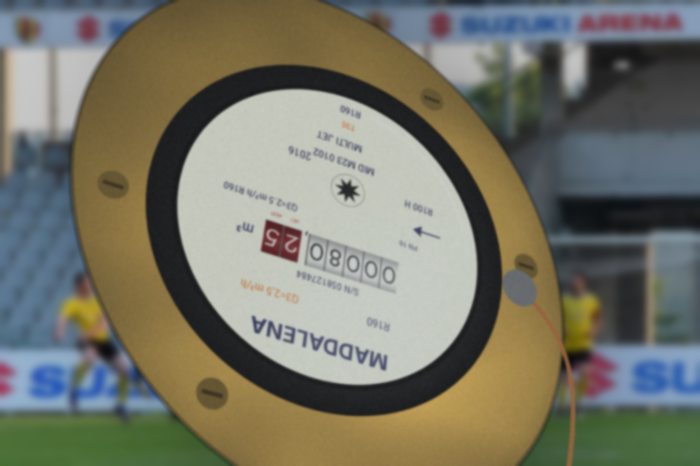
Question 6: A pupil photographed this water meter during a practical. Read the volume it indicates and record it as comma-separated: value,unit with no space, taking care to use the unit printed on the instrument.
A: 80.25,m³
